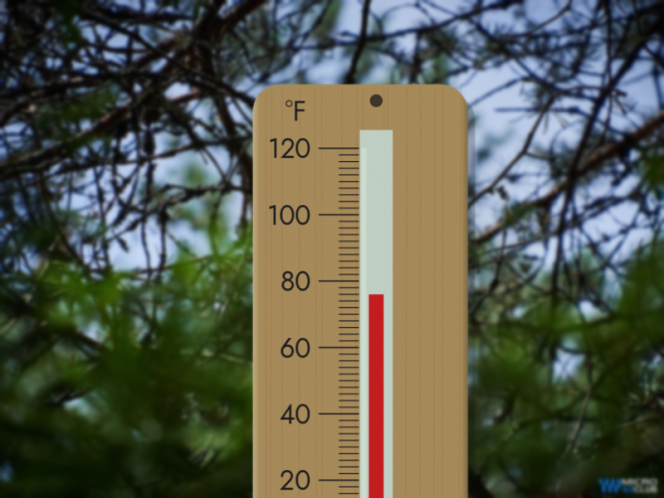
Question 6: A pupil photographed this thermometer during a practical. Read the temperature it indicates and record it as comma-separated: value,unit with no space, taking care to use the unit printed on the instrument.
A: 76,°F
